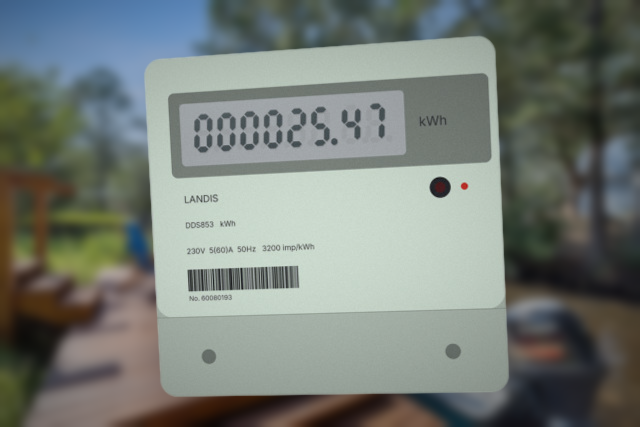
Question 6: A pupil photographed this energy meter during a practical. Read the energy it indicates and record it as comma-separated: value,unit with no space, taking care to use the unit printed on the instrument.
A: 25.47,kWh
